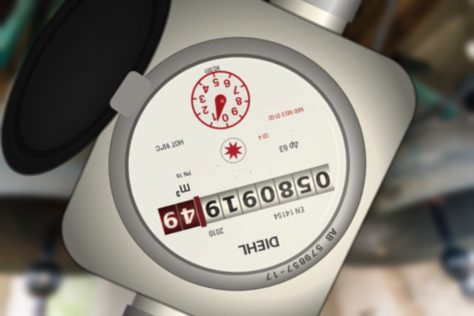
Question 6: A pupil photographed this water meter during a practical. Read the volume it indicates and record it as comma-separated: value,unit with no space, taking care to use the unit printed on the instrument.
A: 580919.490,m³
